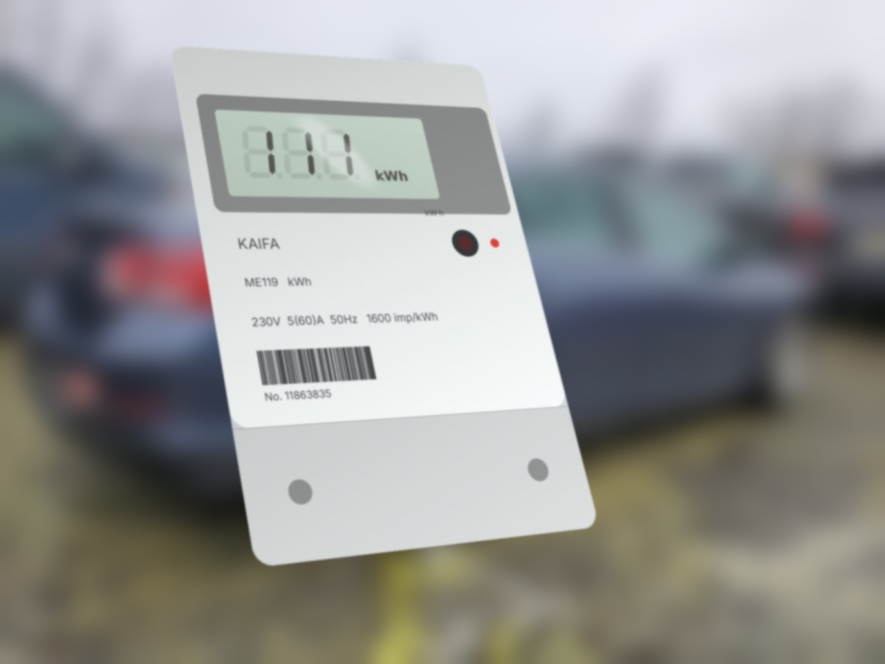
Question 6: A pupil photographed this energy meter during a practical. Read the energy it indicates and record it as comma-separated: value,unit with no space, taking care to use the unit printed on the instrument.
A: 111,kWh
